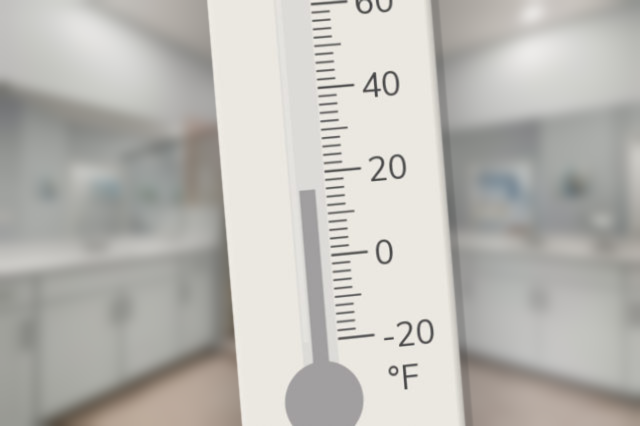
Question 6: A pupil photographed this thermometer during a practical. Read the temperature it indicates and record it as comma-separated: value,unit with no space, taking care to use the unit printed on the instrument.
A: 16,°F
